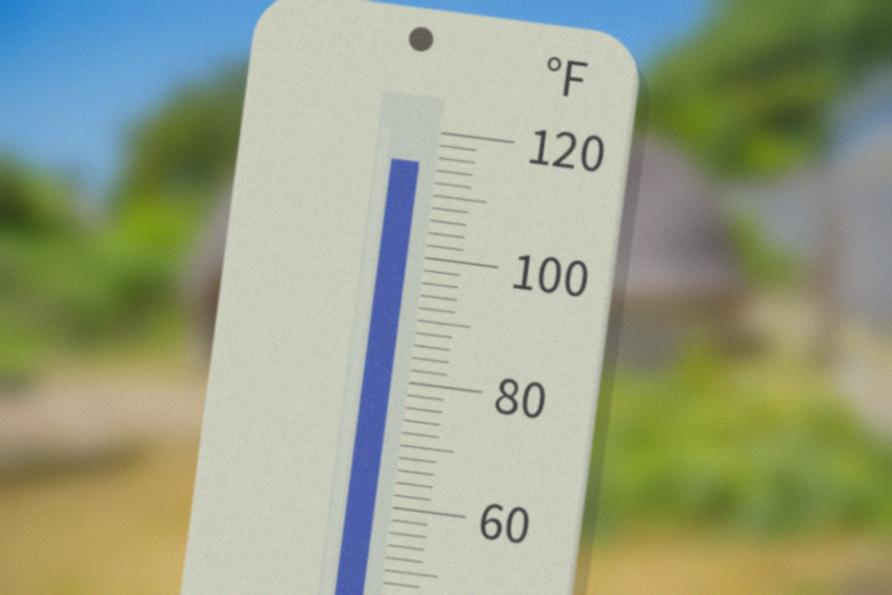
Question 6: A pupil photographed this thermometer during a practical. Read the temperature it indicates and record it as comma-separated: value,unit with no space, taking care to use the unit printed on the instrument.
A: 115,°F
